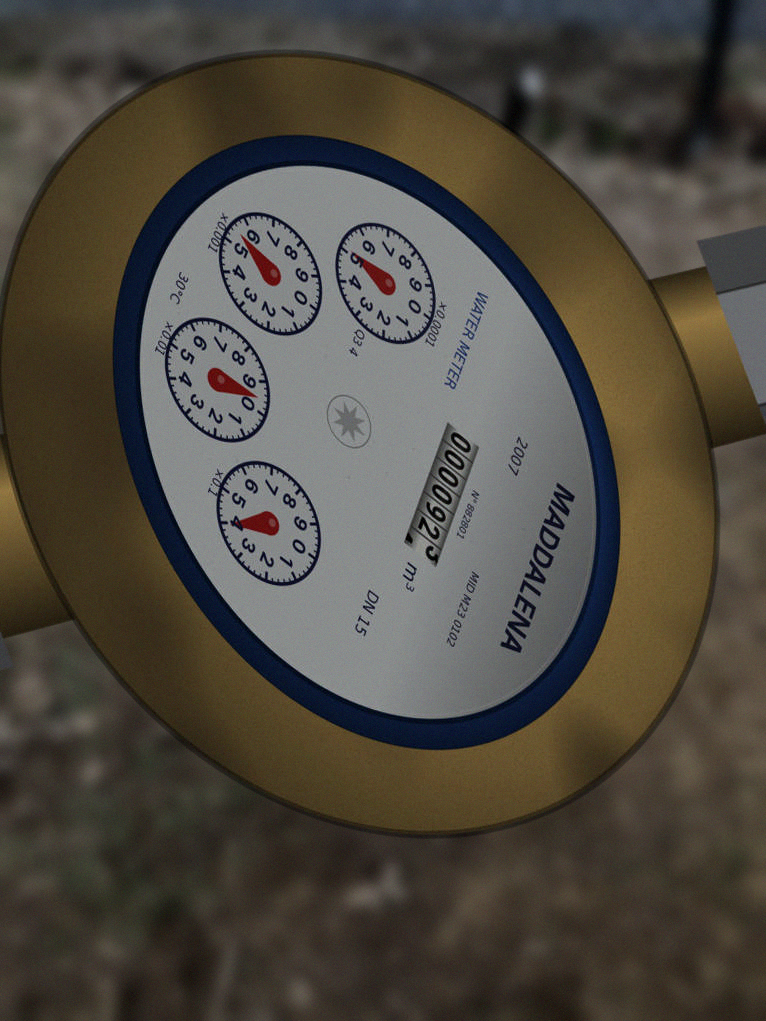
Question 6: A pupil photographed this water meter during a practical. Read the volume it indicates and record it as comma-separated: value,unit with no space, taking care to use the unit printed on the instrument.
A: 923.3955,m³
